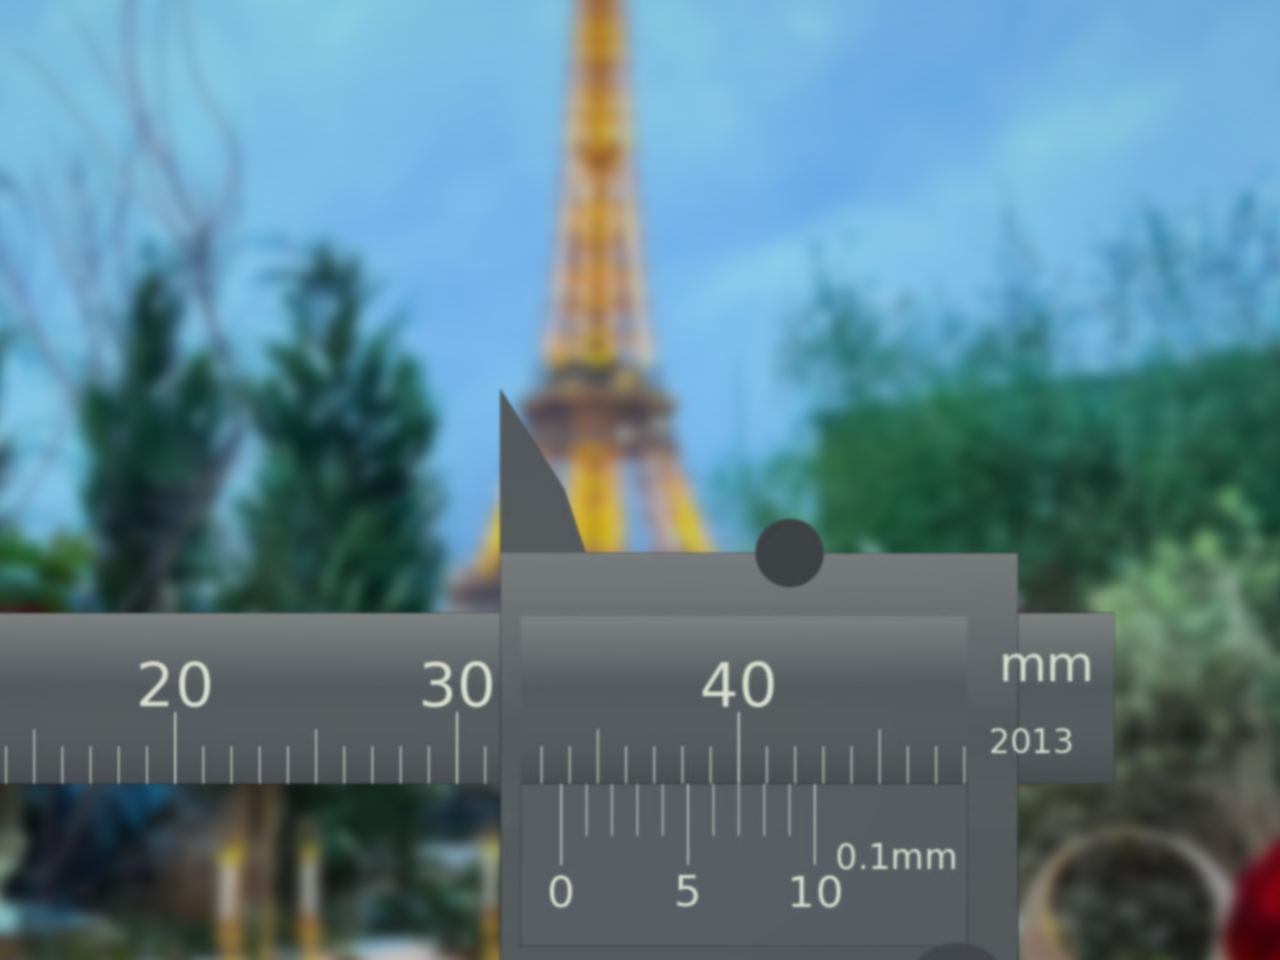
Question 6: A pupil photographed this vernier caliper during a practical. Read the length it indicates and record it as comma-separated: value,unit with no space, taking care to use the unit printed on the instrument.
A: 33.7,mm
